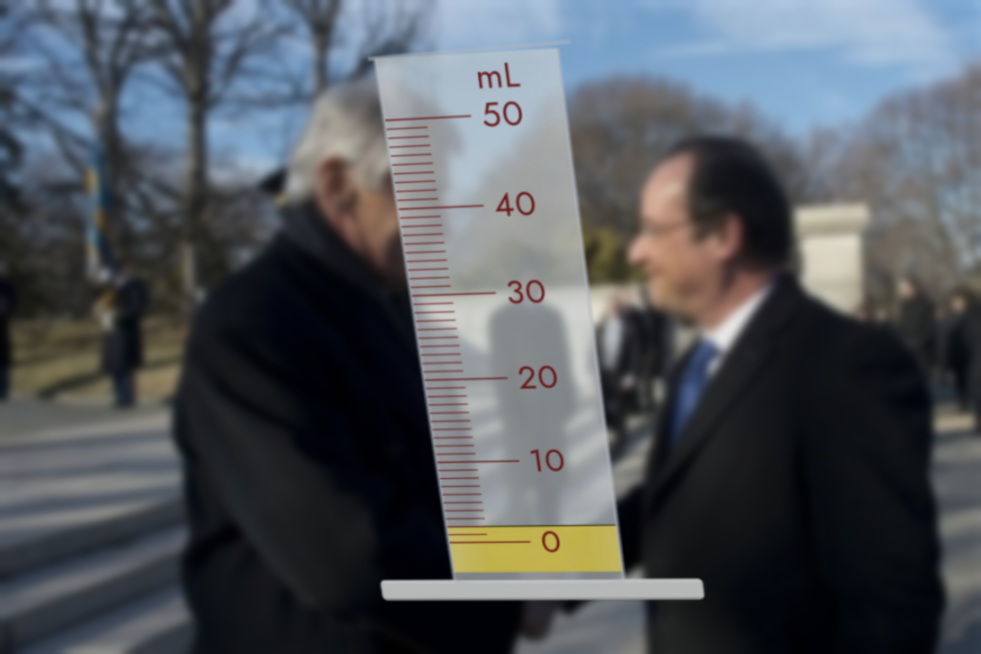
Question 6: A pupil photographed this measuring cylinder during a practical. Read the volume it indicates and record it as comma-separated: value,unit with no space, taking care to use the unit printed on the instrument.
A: 2,mL
